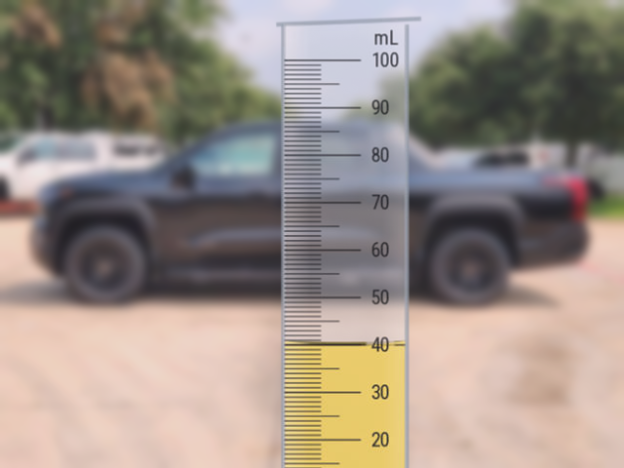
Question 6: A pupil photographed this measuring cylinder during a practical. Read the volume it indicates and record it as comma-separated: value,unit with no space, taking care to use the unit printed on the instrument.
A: 40,mL
